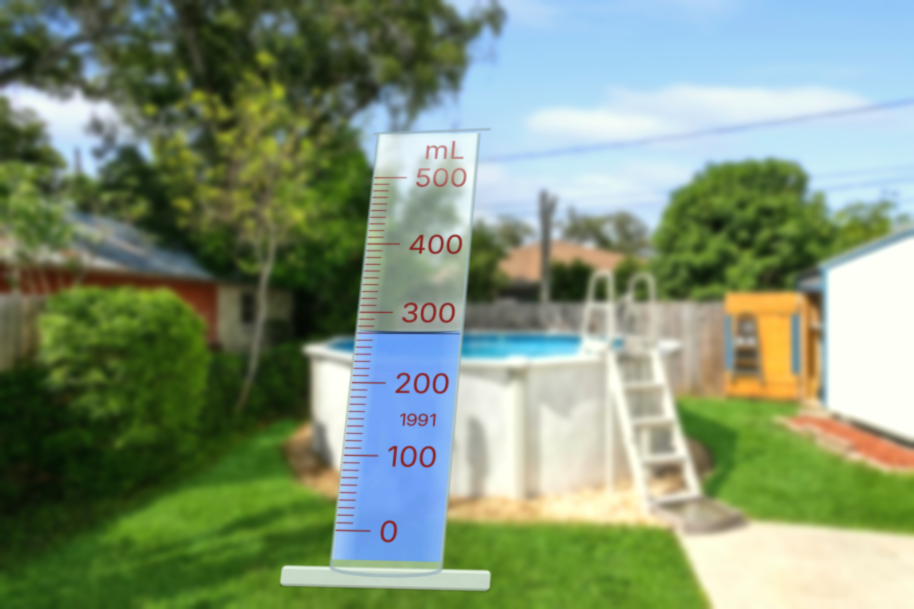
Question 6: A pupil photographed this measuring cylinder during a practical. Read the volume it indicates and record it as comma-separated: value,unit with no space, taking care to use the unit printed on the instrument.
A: 270,mL
